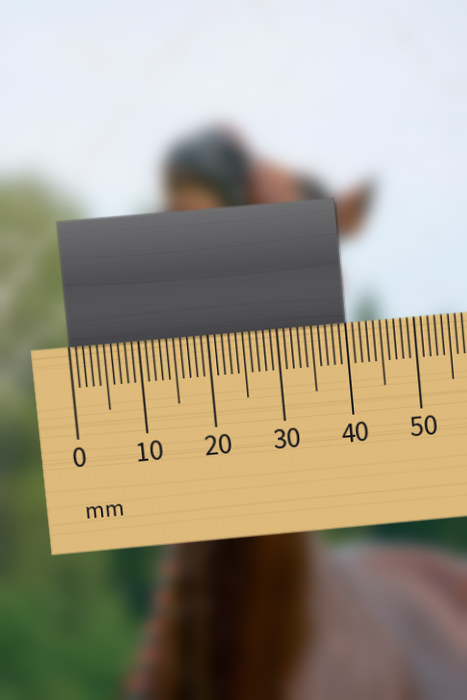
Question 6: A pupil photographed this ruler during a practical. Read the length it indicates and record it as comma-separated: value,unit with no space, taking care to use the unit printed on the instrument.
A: 40,mm
